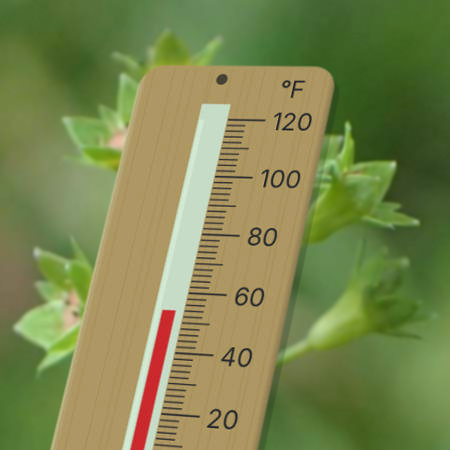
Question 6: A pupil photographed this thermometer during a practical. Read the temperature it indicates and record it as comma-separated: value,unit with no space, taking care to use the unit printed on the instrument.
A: 54,°F
